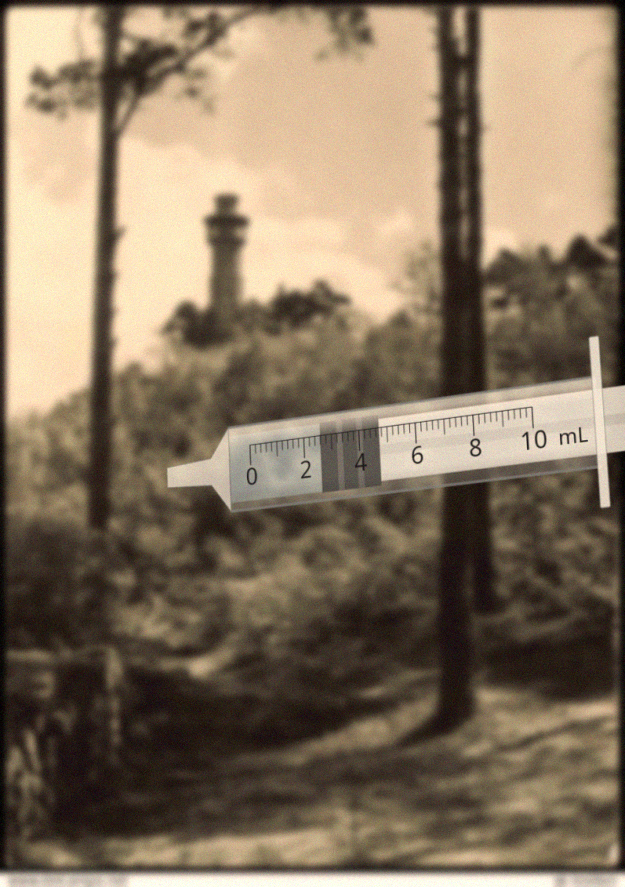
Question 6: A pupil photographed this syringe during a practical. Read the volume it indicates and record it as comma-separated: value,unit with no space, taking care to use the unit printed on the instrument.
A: 2.6,mL
